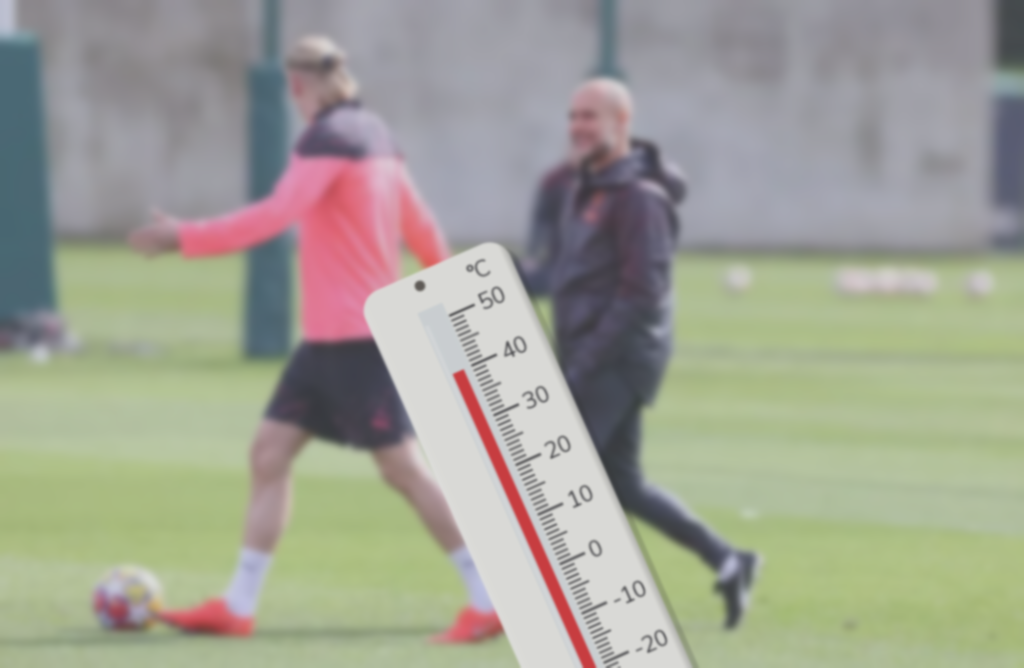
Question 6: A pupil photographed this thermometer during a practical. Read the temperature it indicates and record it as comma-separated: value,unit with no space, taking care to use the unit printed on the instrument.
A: 40,°C
